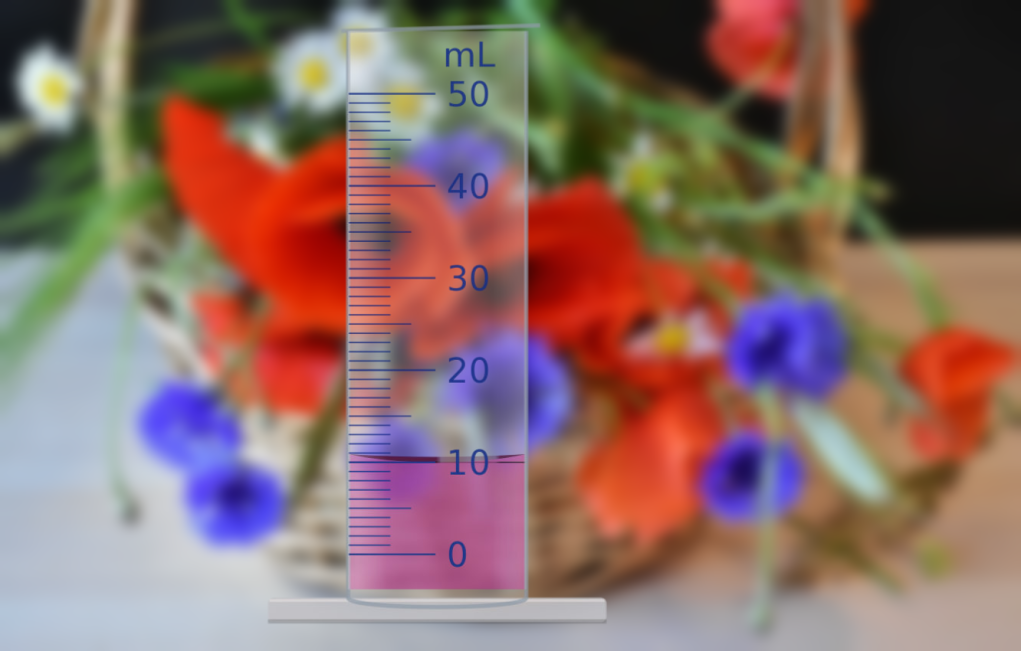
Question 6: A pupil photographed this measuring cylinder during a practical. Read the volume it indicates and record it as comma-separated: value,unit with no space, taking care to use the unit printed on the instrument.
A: 10,mL
